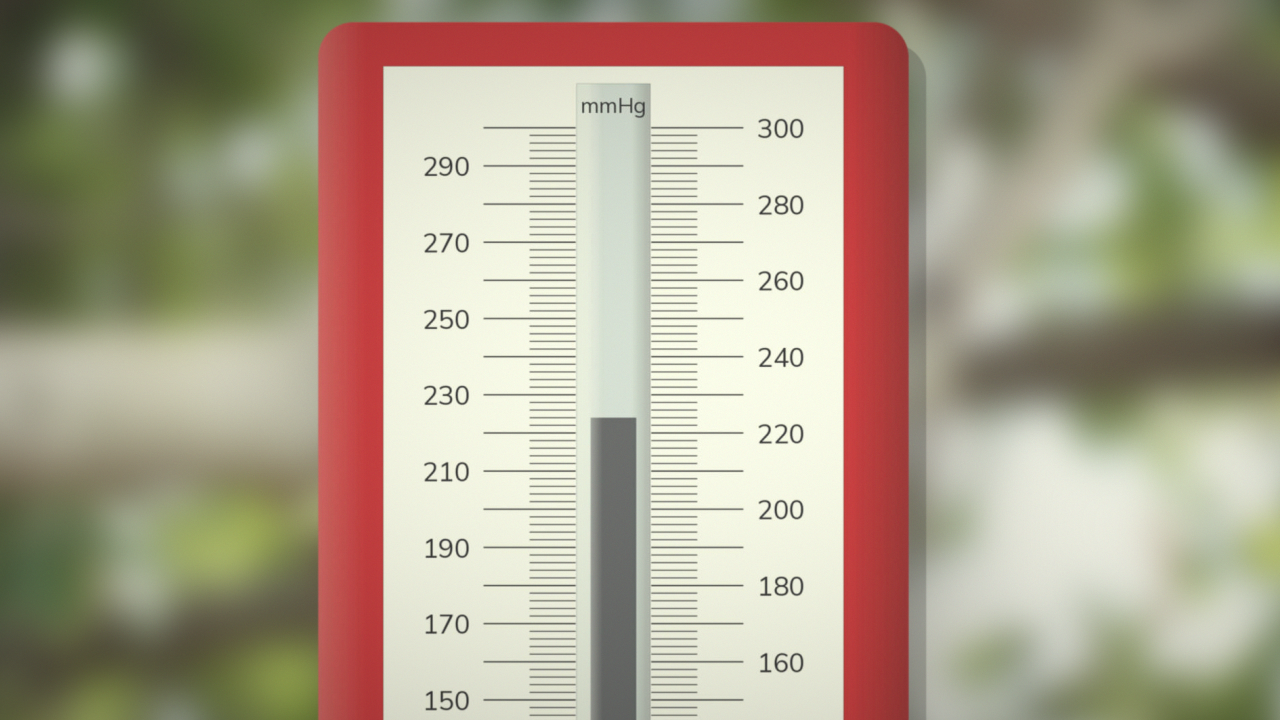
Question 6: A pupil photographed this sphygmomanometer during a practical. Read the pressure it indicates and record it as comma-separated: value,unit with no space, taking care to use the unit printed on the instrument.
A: 224,mmHg
